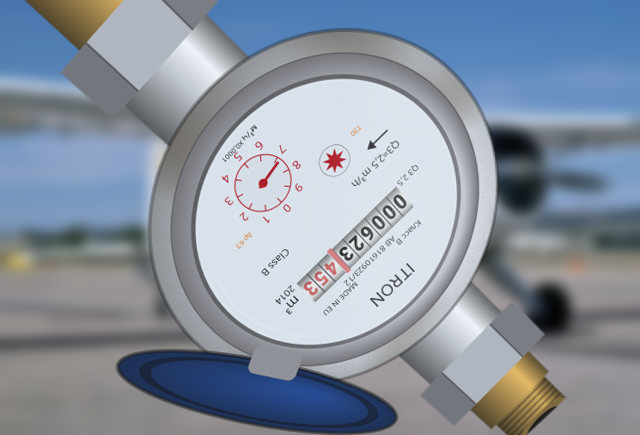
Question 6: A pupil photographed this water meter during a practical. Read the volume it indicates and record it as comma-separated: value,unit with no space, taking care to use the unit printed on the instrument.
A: 623.4537,m³
